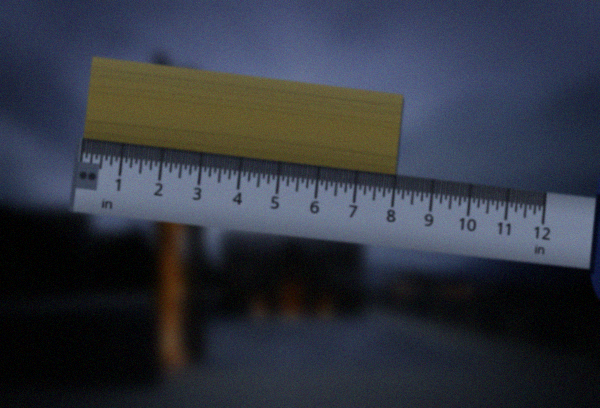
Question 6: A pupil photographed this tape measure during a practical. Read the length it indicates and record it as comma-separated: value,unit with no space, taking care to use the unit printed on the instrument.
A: 8,in
